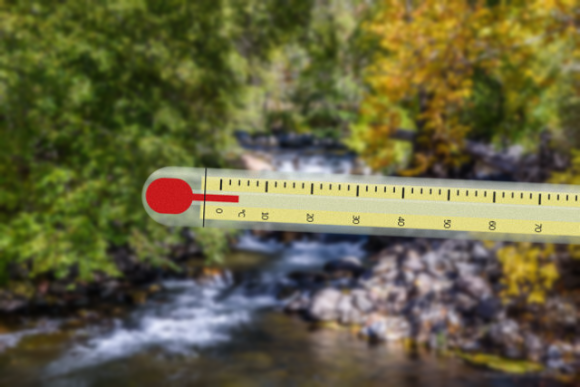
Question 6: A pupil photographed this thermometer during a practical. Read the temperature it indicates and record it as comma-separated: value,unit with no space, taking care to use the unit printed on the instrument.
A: 4,°C
